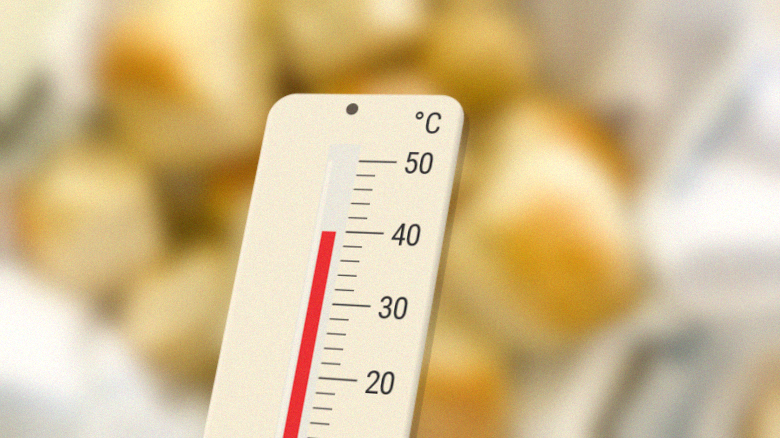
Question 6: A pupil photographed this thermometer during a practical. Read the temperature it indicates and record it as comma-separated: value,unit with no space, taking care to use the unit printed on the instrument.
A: 40,°C
